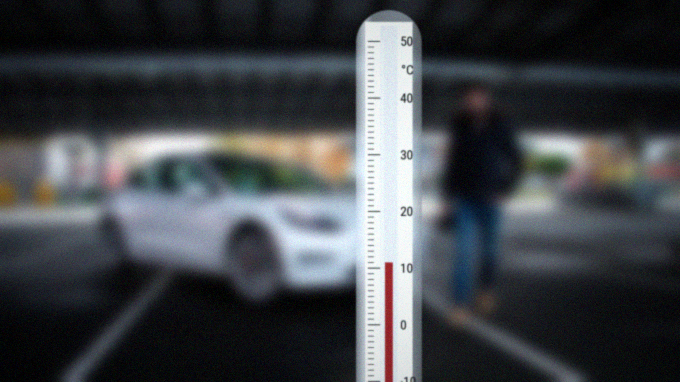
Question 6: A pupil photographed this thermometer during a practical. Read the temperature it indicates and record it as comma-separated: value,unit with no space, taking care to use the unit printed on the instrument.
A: 11,°C
